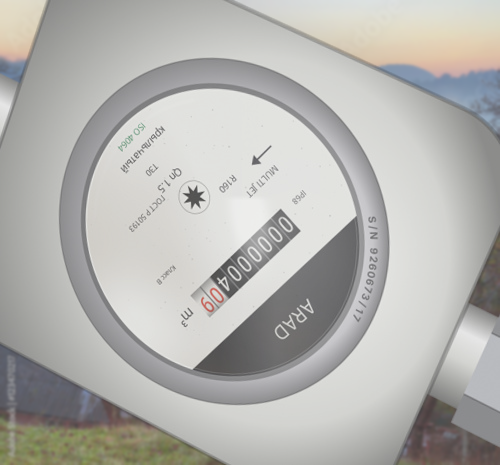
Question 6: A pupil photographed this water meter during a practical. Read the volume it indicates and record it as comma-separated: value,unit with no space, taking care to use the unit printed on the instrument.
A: 4.09,m³
